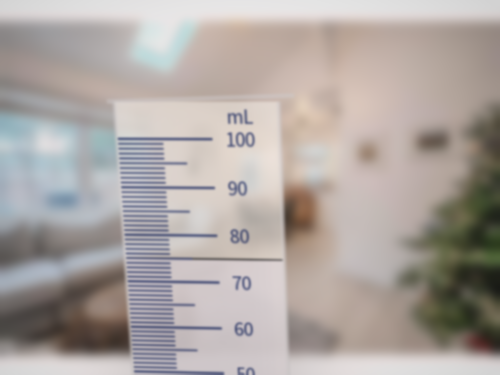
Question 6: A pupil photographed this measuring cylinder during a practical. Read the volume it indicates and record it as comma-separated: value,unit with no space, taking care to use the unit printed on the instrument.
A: 75,mL
